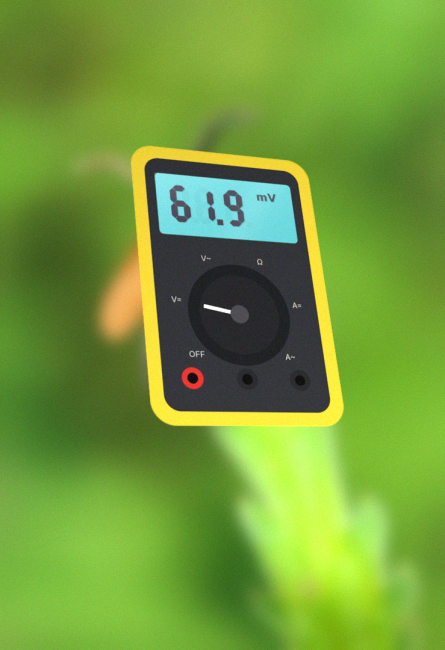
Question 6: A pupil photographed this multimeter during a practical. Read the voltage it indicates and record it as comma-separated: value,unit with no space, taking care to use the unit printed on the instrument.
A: 61.9,mV
